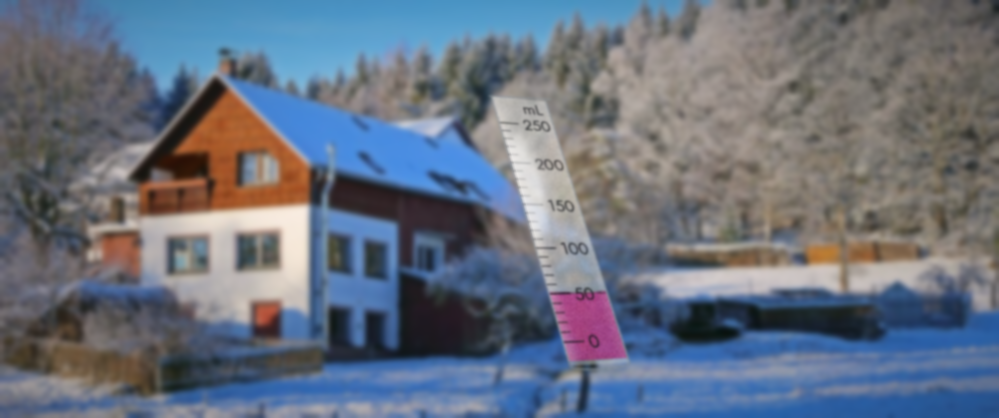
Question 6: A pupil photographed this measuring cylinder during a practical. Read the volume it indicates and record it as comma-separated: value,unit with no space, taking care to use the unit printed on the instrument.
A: 50,mL
